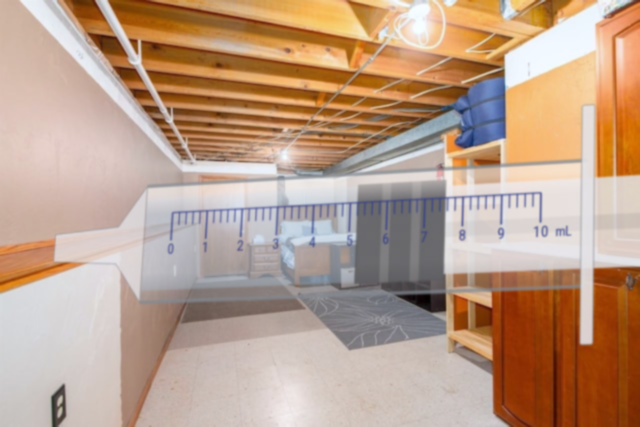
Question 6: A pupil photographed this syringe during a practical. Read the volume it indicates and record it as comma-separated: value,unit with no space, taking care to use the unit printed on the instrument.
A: 5.2,mL
